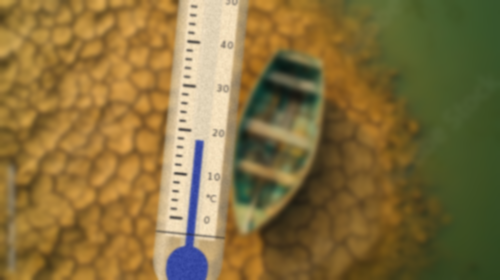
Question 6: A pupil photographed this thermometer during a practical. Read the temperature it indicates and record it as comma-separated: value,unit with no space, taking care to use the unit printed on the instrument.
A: 18,°C
